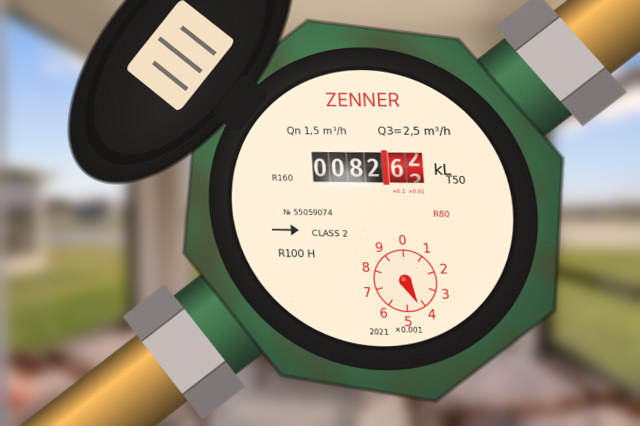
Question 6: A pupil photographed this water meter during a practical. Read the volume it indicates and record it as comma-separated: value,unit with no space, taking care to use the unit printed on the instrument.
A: 82.624,kL
